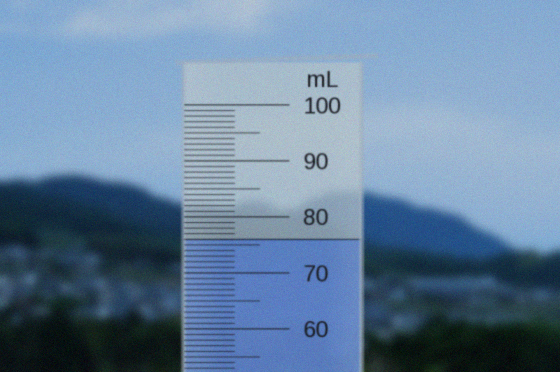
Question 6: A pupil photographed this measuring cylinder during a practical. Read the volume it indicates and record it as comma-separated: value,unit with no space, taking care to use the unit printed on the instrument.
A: 76,mL
